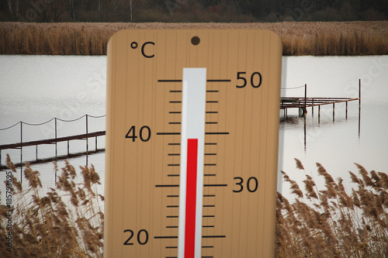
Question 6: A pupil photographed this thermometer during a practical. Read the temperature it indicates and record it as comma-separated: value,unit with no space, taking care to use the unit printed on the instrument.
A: 39,°C
